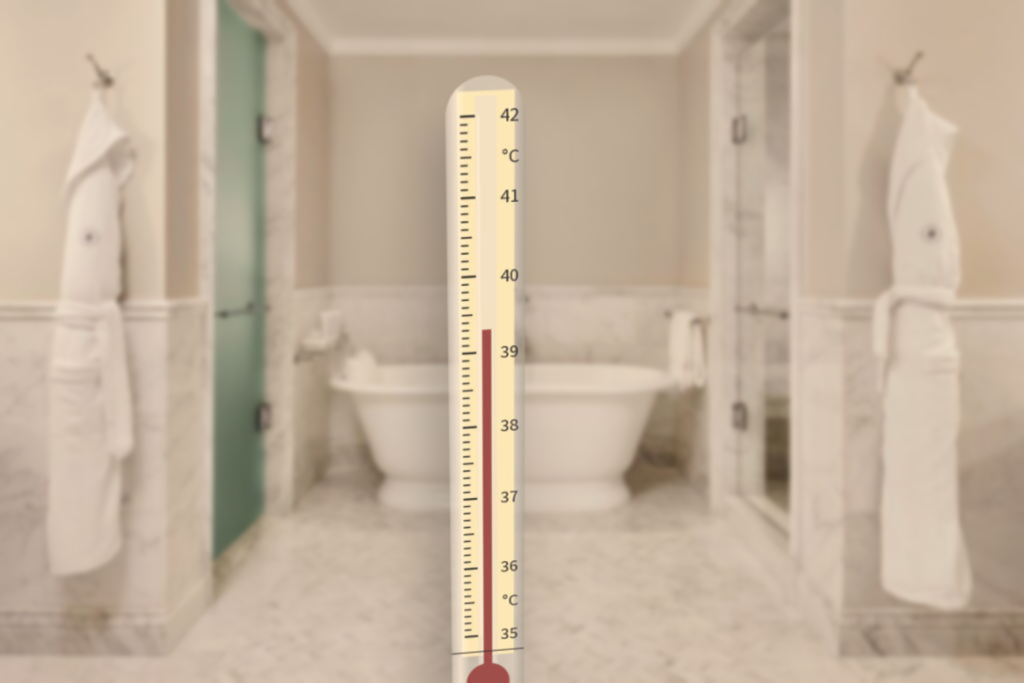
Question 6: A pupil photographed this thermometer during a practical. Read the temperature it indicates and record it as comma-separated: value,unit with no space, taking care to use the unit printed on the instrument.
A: 39.3,°C
